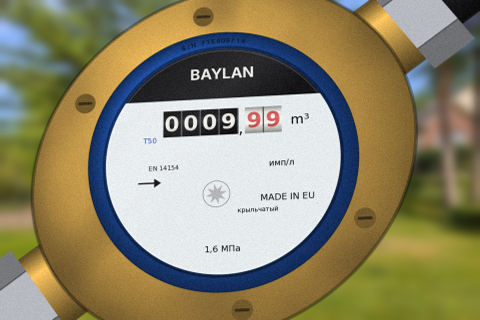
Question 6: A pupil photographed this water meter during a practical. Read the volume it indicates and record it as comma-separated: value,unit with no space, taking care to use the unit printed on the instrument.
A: 9.99,m³
